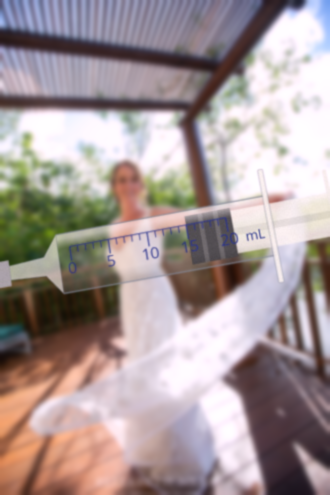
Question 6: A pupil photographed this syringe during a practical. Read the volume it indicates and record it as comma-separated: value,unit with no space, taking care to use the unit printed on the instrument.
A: 15,mL
